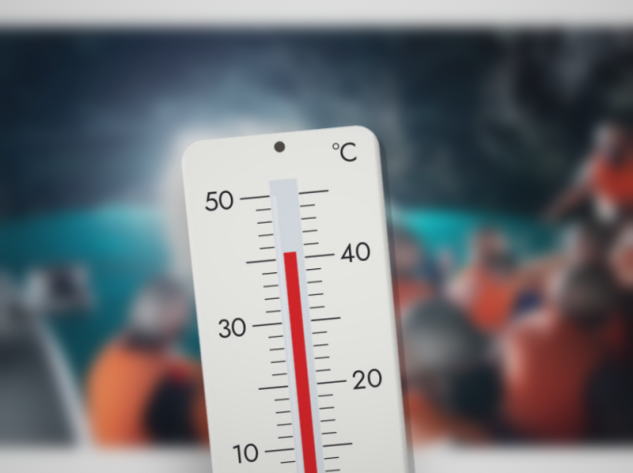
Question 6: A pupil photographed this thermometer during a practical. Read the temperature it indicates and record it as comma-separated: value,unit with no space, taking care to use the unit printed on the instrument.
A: 41,°C
